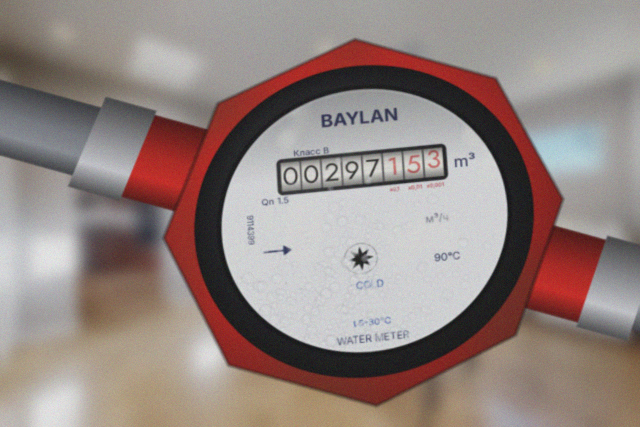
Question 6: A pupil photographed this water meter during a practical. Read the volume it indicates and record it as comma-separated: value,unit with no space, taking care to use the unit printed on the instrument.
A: 297.153,m³
